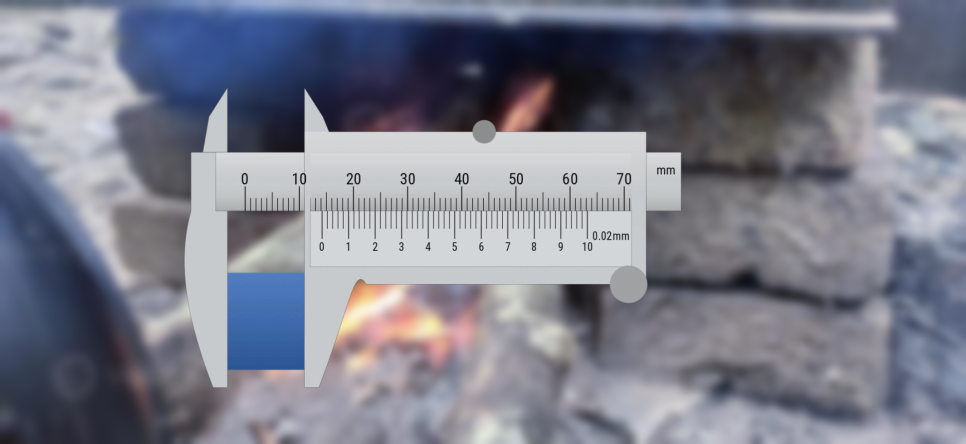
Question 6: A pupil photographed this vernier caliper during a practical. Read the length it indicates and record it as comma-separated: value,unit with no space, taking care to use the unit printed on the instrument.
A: 14.2,mm
